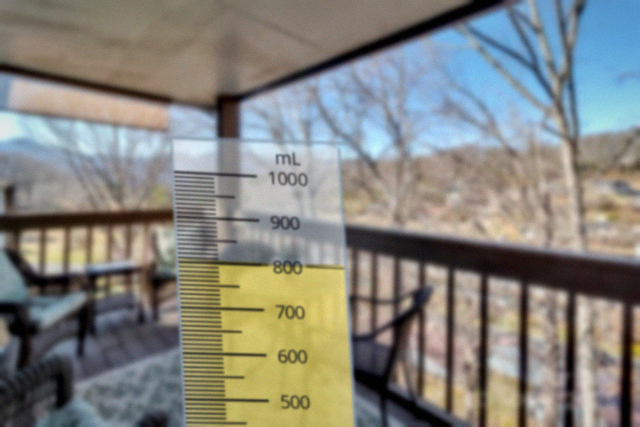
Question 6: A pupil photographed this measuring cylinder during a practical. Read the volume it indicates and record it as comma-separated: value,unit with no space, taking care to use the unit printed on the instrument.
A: 800,mL
